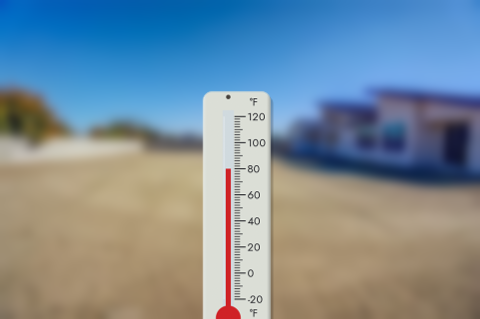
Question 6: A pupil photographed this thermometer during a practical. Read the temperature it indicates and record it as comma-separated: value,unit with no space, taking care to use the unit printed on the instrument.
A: 80,°F
